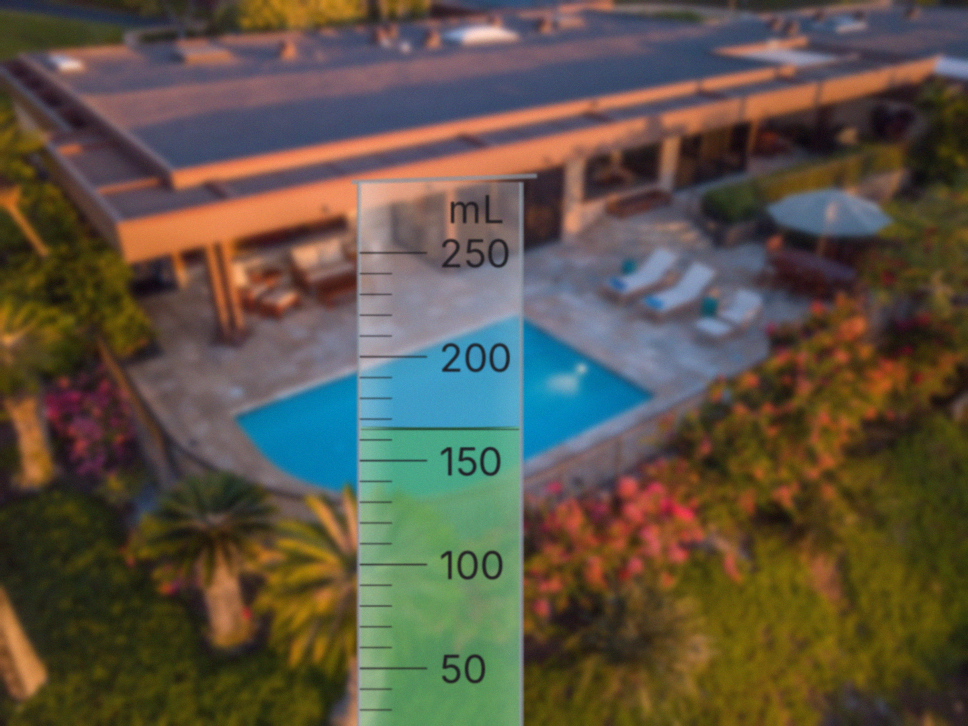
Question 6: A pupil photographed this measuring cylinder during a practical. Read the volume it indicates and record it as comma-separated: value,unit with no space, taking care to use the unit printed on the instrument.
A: 165,mL
